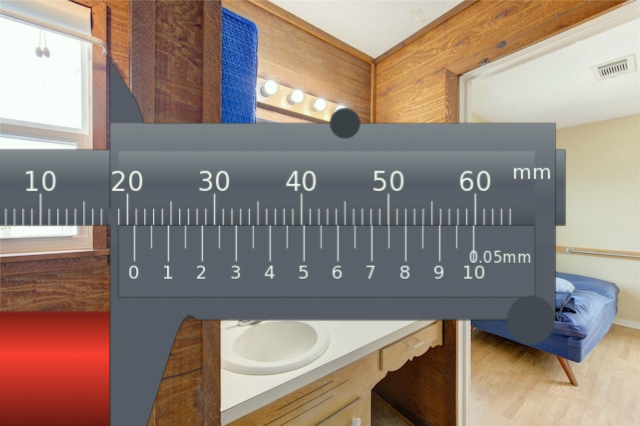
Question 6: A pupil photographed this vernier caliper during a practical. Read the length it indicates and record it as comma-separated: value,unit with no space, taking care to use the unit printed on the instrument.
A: 20.8,mm
